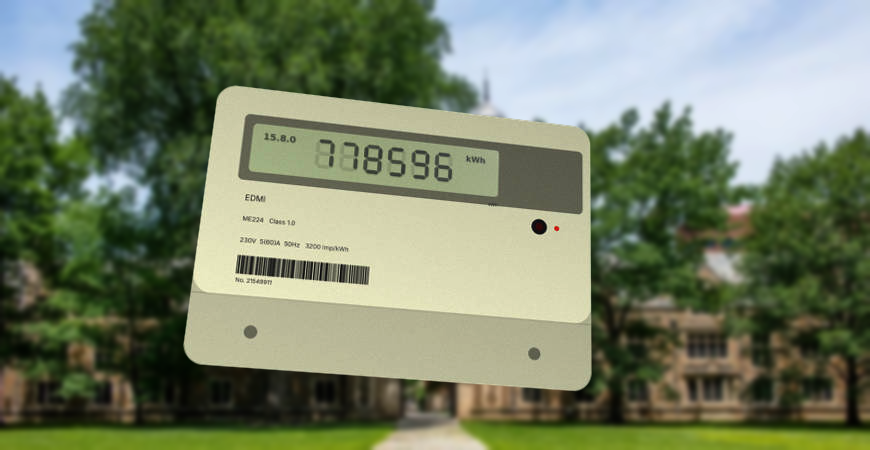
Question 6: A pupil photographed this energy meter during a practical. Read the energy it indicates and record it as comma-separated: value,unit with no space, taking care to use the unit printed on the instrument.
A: 778596,kWh
